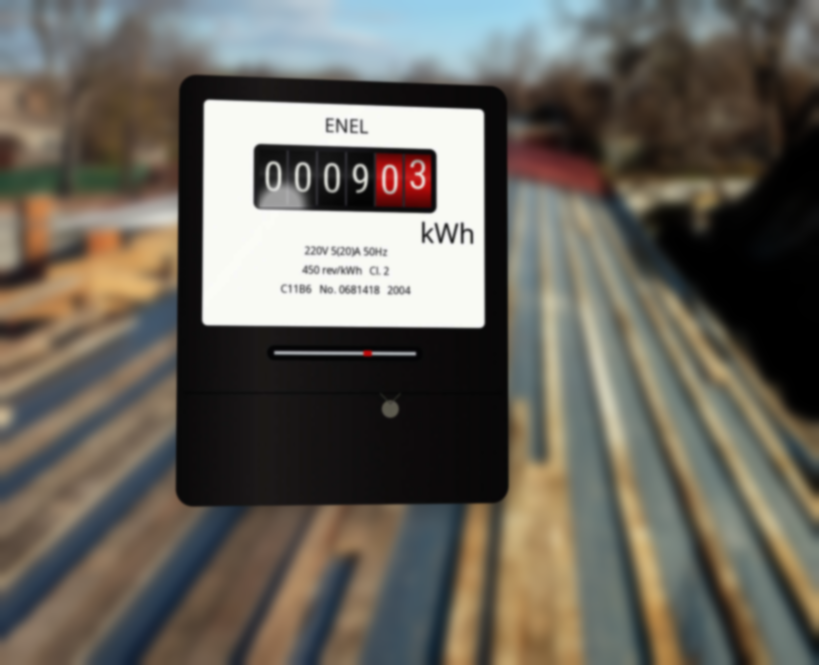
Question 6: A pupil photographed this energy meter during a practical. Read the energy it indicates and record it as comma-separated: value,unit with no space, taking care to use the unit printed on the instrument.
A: 9.03,kWh
